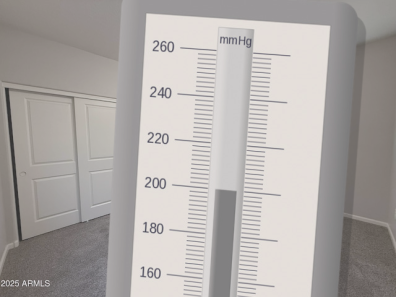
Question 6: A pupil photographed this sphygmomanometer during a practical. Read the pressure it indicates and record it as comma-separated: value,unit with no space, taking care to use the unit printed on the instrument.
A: 200,mmHg
